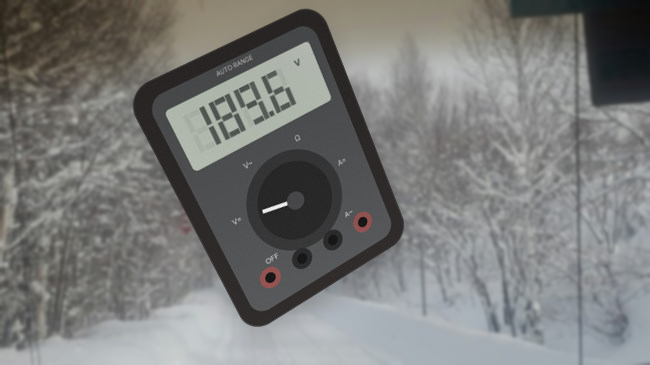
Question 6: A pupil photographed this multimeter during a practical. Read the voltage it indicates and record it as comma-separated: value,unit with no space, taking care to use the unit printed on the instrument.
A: 189.6,V
